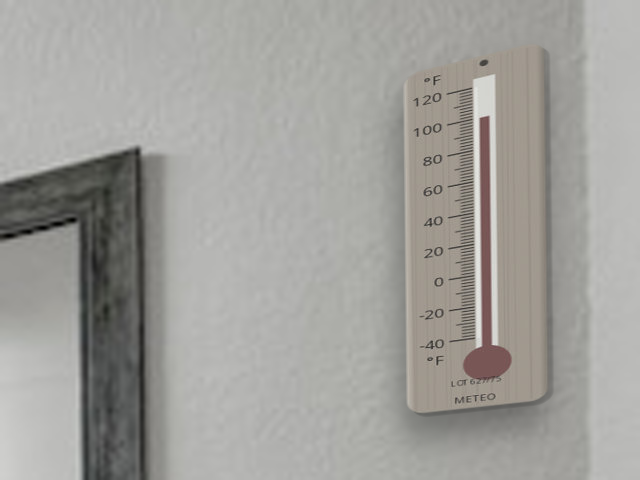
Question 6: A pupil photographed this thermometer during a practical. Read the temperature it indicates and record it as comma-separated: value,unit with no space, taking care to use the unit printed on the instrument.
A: 100,°F
